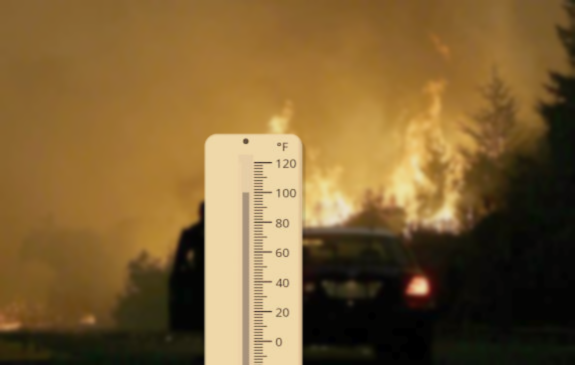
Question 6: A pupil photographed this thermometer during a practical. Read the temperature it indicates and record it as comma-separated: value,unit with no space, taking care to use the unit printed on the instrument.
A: 100,°F
